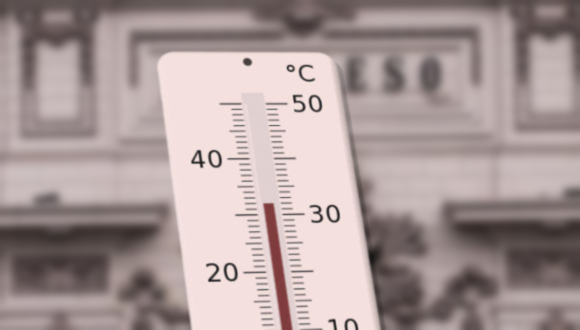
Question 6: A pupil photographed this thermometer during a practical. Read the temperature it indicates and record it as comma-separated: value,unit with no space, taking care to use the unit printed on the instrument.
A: 32,°C
